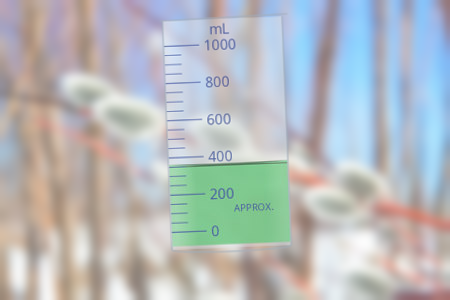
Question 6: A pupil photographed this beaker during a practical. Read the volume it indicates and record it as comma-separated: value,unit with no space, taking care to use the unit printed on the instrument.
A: 350,mL
